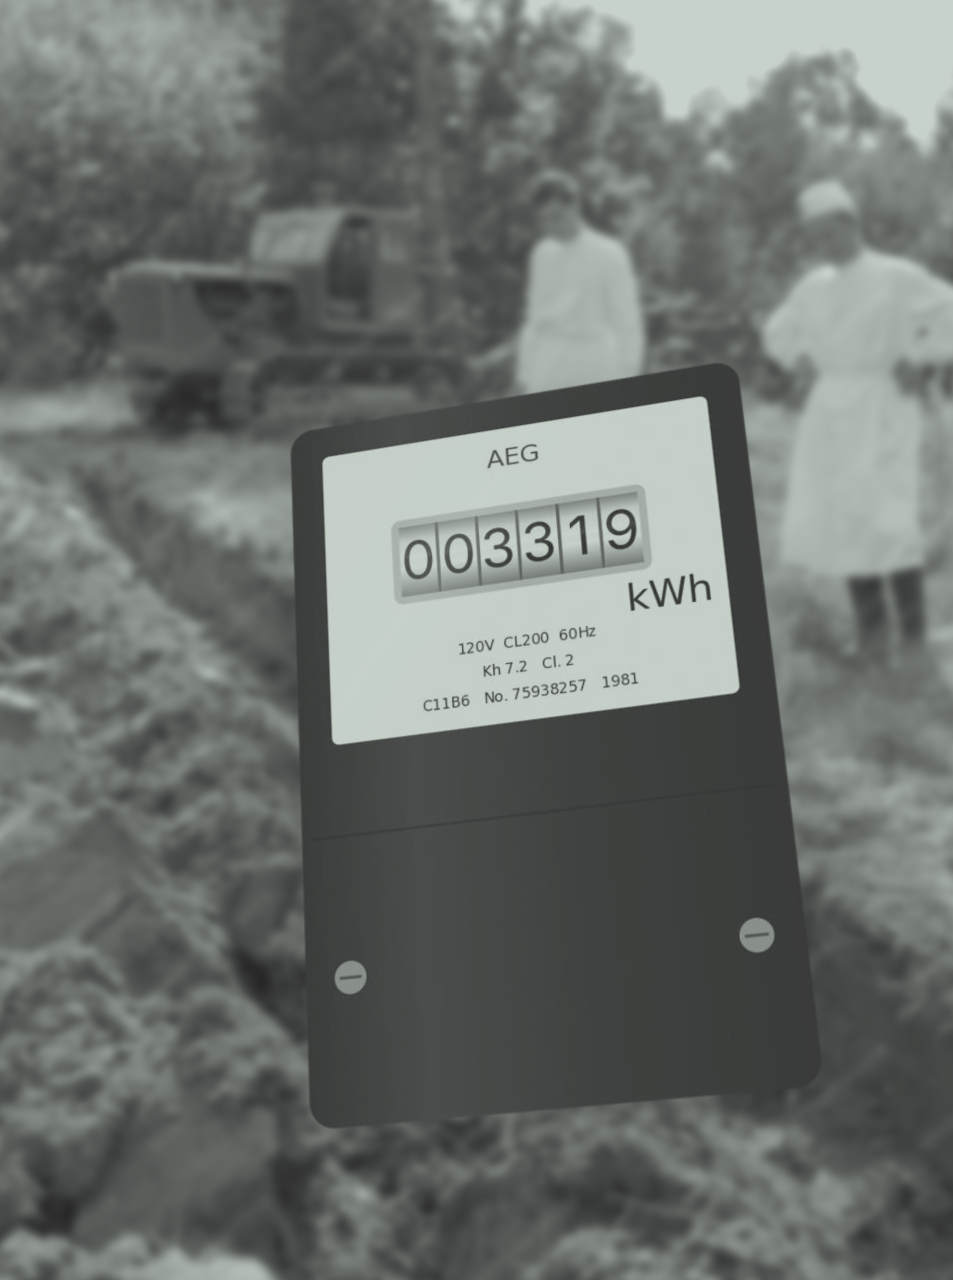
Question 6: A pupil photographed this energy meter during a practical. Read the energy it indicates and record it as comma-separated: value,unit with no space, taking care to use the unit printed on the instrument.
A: 3319,kWh
